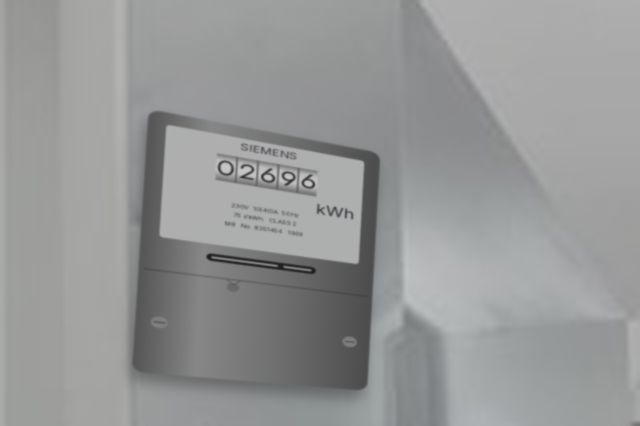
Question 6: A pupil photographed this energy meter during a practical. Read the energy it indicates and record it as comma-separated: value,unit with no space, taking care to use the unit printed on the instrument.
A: 2696,kWh
